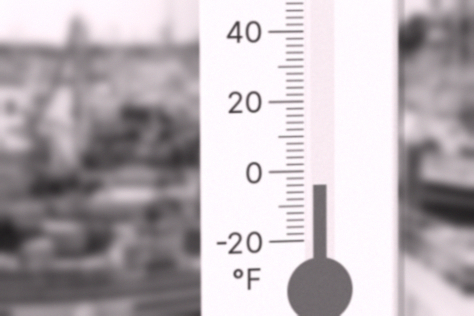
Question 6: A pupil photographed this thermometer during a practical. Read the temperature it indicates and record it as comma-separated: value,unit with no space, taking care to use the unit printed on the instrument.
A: -4,°F
